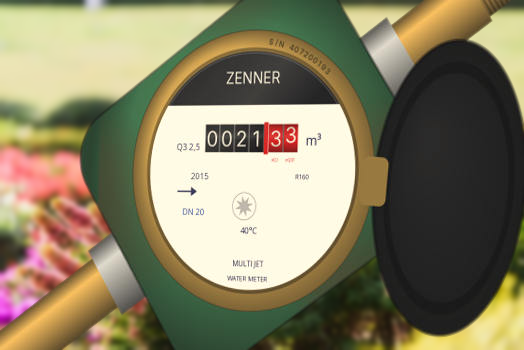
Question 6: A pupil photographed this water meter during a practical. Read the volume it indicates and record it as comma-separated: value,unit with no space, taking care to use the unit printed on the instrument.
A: 21.33,m³
